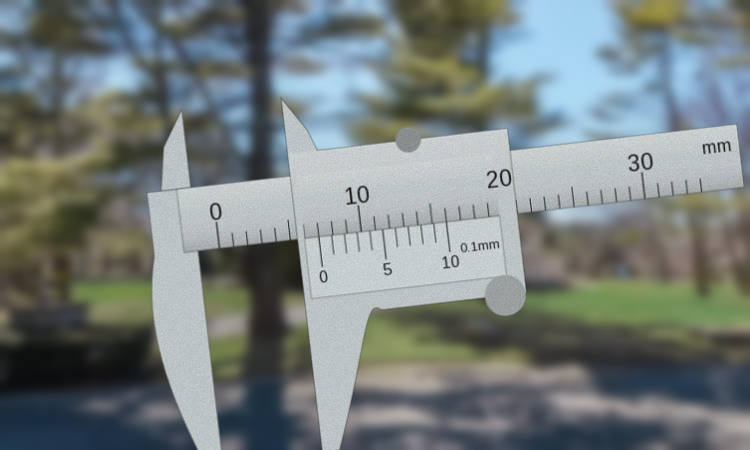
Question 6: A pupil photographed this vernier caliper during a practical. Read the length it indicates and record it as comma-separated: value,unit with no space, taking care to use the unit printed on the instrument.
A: 7.0,mm
